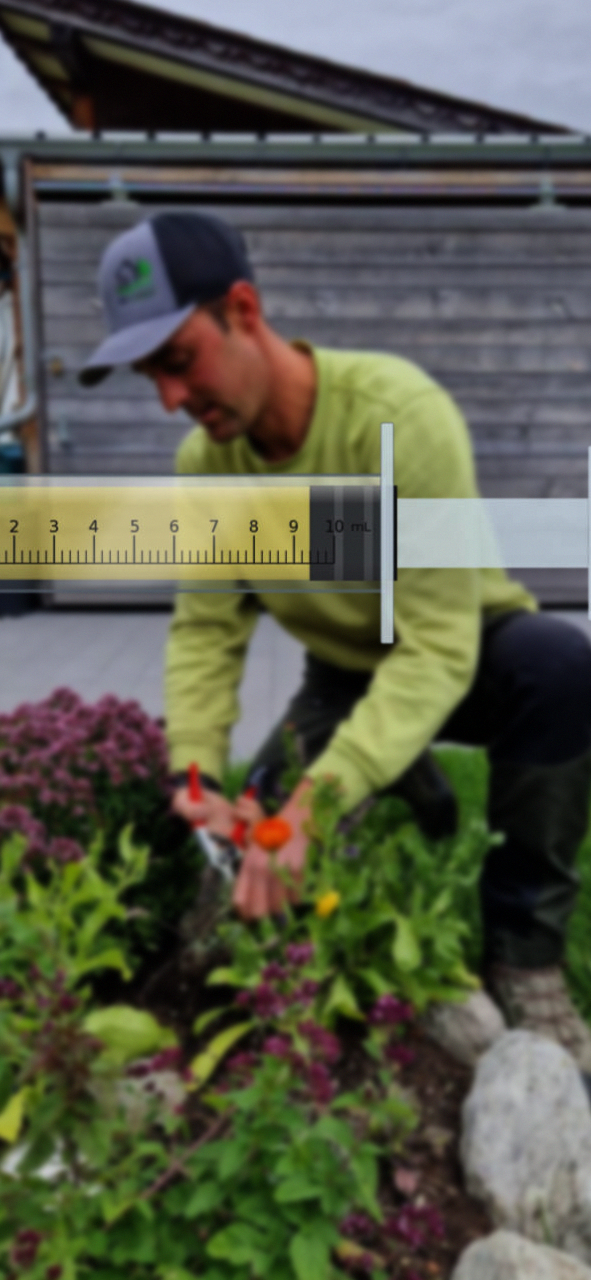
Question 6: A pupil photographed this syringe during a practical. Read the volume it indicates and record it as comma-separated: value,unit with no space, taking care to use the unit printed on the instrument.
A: 9.4,mL
